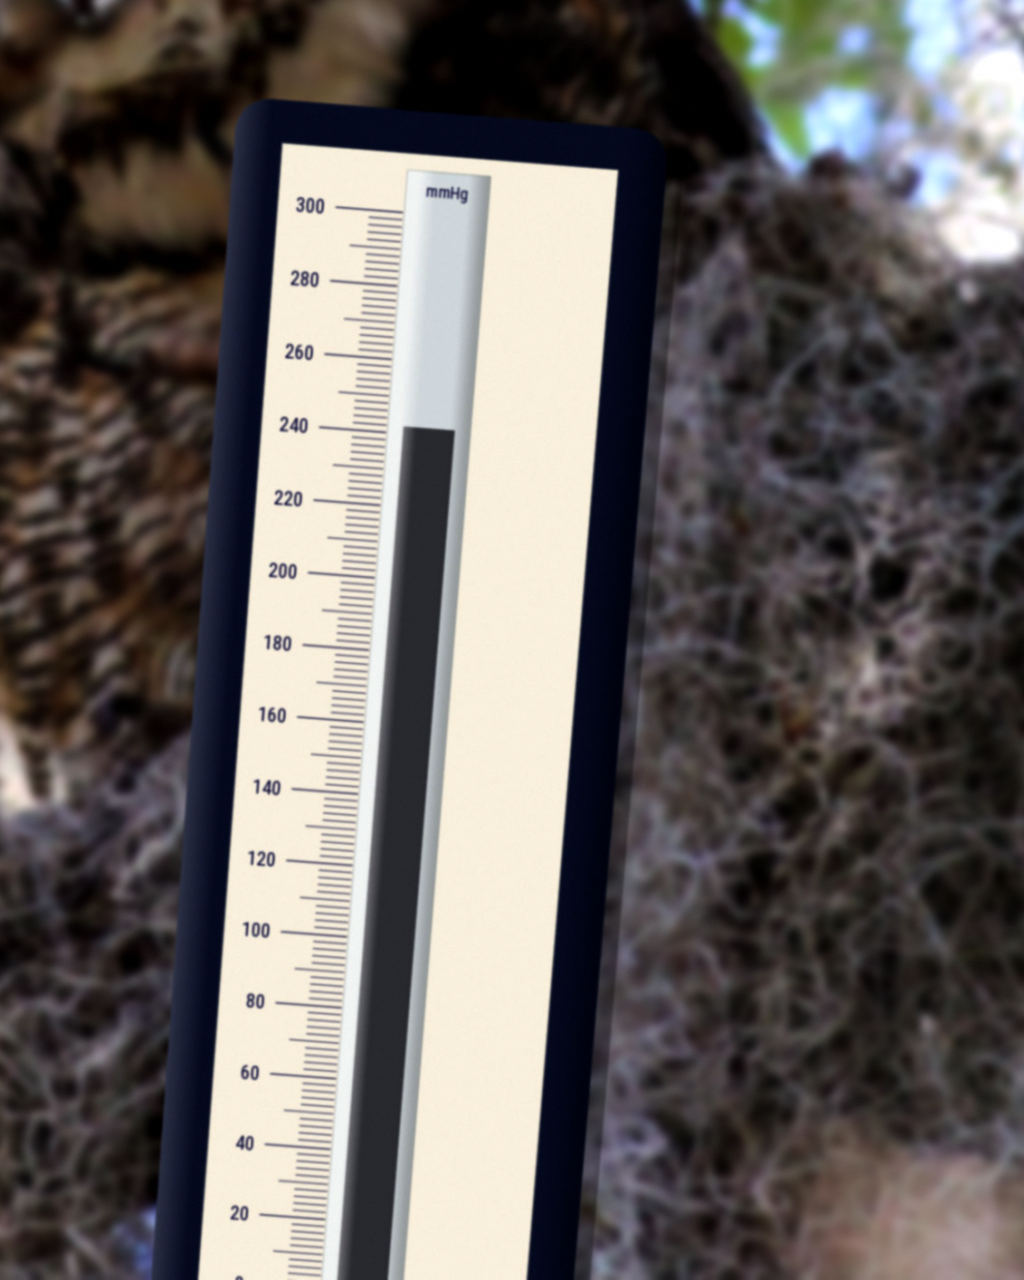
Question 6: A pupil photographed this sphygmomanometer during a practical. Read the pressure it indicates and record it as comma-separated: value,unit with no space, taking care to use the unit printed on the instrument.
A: 242,mmHg
